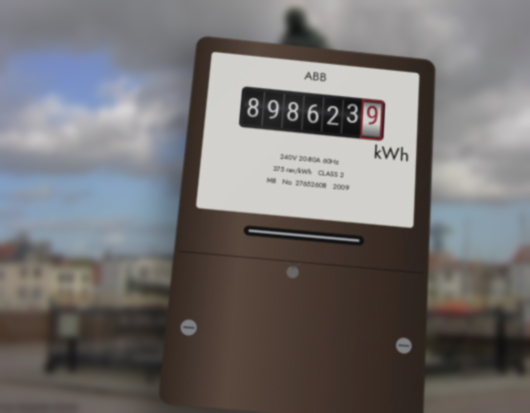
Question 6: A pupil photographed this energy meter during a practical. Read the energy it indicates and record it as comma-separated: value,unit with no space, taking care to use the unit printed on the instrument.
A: 898623.9,kWh
